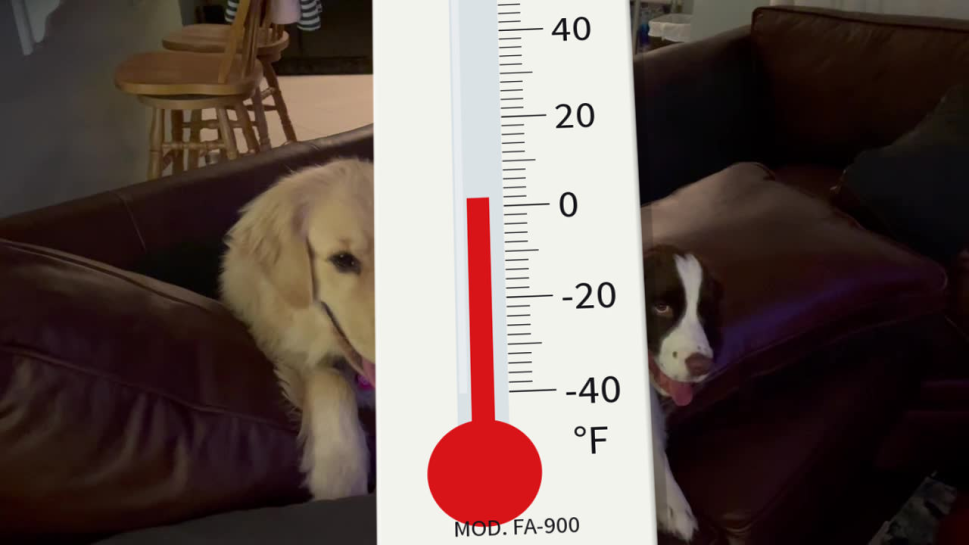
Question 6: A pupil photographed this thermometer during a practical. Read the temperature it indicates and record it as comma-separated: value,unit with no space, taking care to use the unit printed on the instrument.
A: 2,°F
